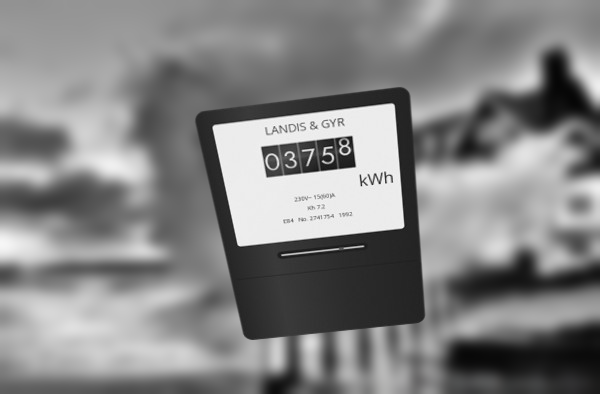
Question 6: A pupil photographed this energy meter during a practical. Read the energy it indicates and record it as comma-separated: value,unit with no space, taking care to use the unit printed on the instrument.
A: 3758,kWh
